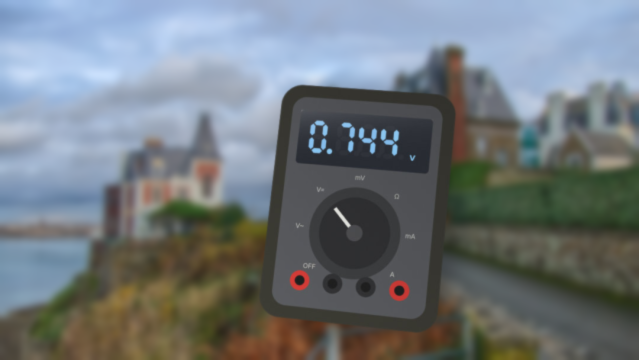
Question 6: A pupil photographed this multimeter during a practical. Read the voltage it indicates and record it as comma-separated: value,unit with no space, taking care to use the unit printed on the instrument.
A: 0.744,V
